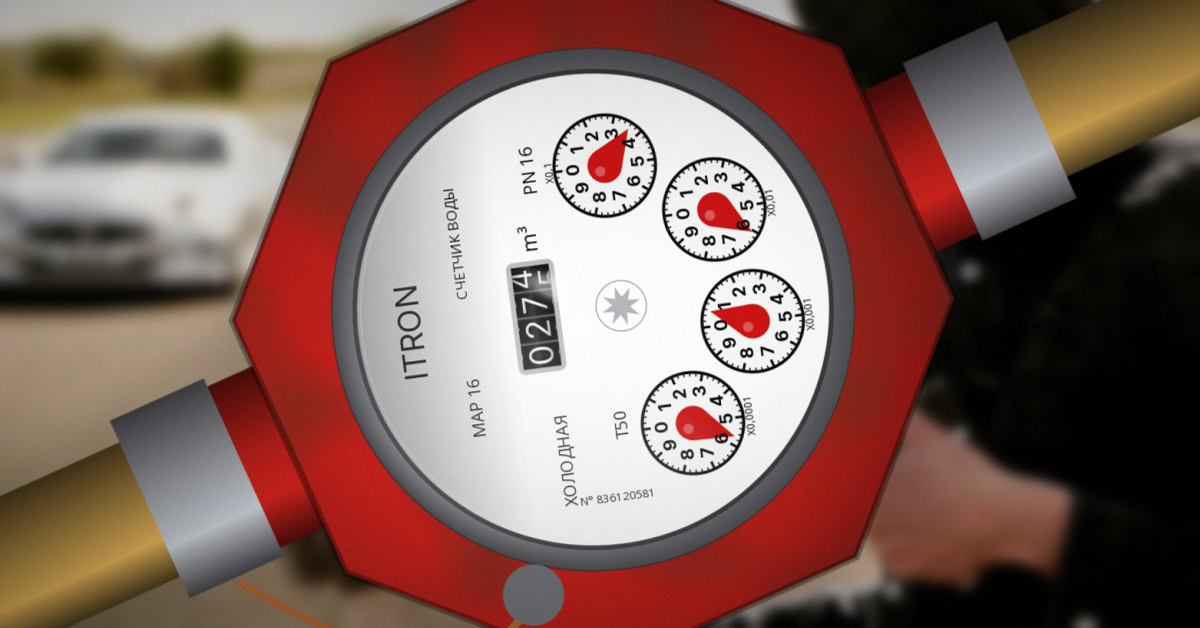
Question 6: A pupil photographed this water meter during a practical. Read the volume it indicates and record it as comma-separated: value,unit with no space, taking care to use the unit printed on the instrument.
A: 274.3605,m³
